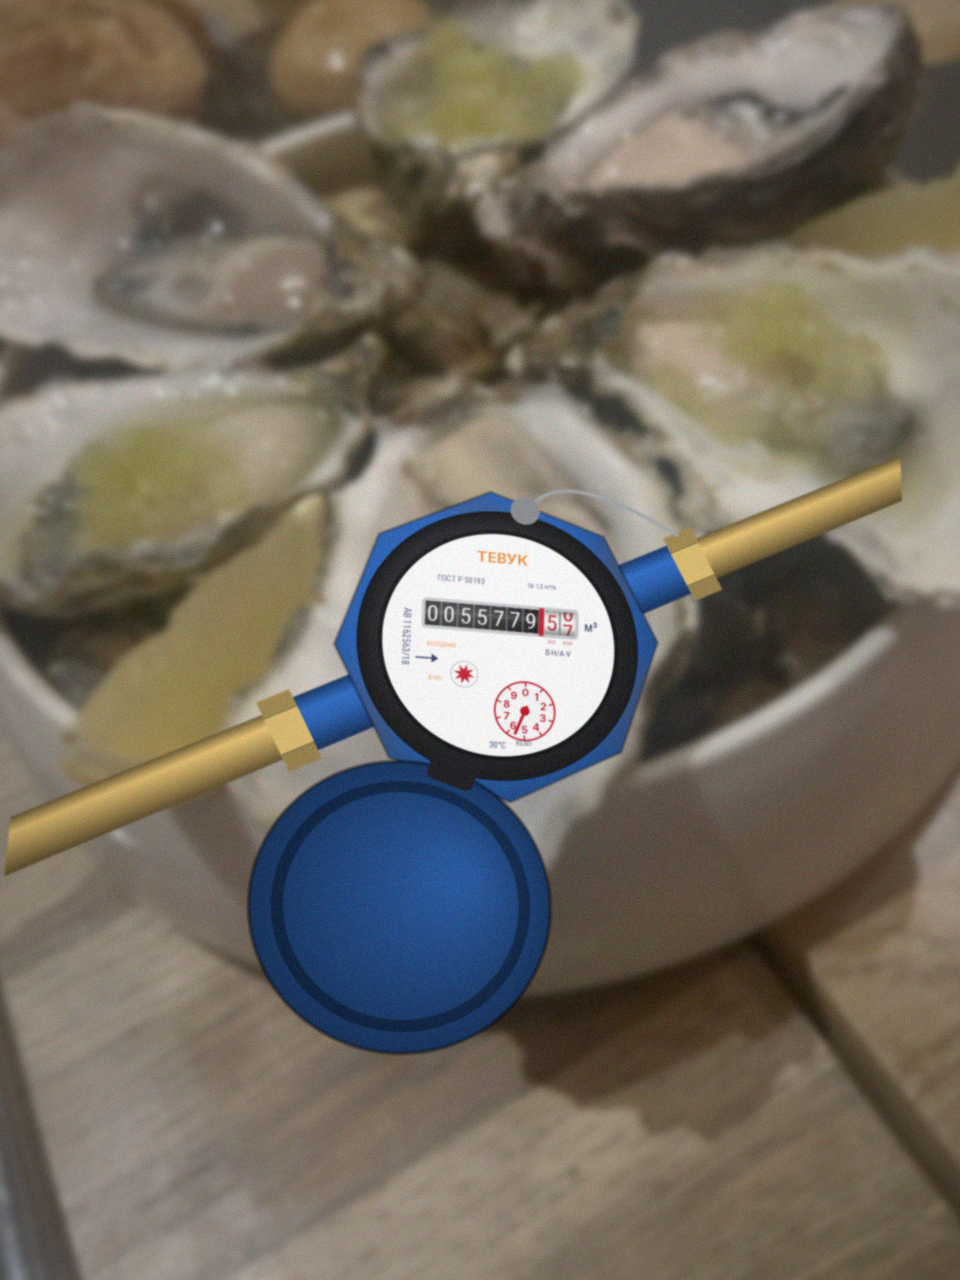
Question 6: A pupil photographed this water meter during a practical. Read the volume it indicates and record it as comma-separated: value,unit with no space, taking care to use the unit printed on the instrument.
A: 55779.565,m³
